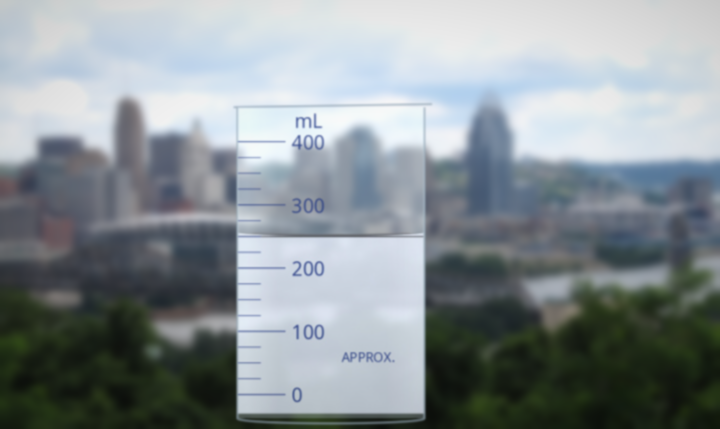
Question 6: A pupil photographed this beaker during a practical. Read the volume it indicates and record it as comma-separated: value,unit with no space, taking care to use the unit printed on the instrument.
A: 250,mL
